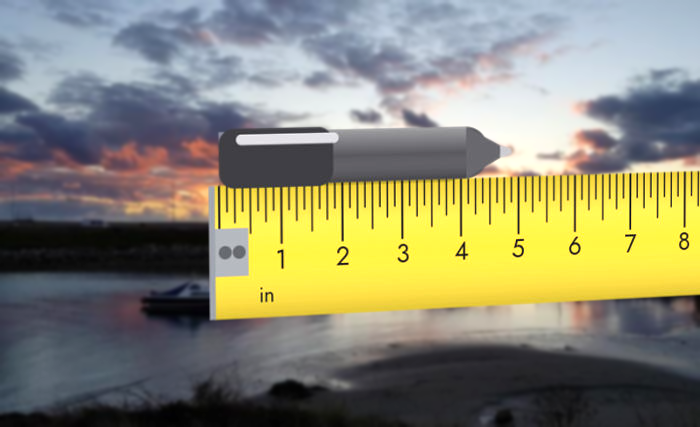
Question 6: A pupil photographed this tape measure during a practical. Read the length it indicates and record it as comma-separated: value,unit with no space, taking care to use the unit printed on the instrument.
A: 4.875,in
